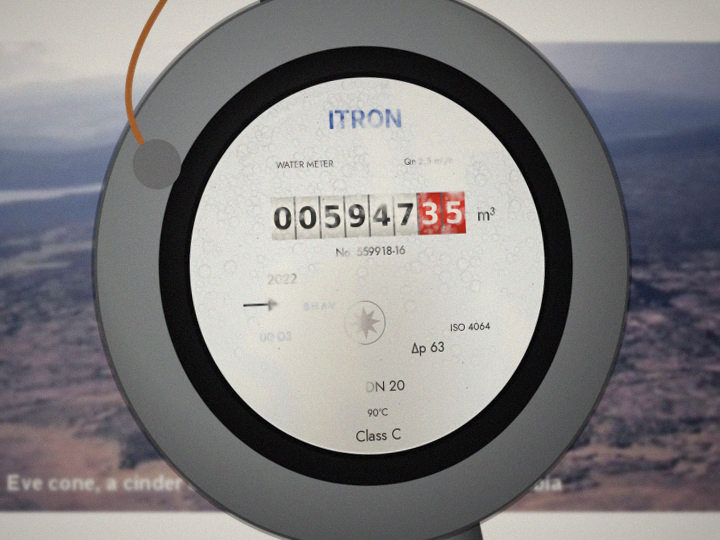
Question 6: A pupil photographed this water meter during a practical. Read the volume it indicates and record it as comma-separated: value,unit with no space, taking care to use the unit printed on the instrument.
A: 5947.35,m³
